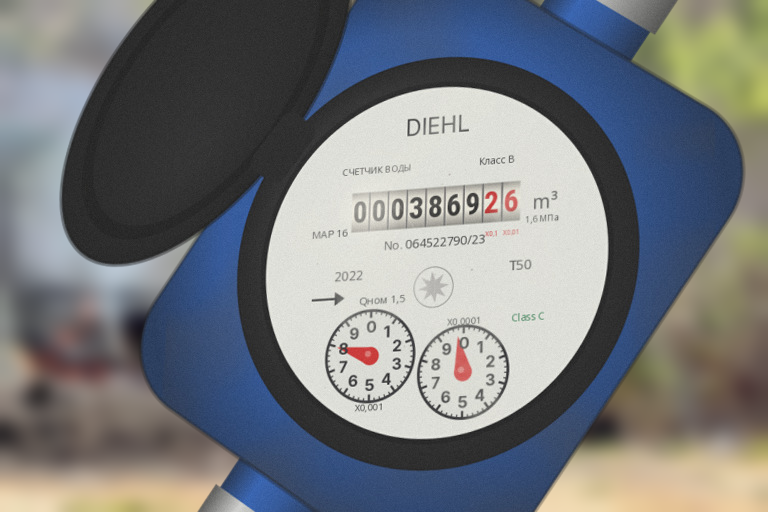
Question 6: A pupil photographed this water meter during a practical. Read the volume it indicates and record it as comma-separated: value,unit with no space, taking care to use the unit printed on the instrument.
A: 3869.2679,m³
